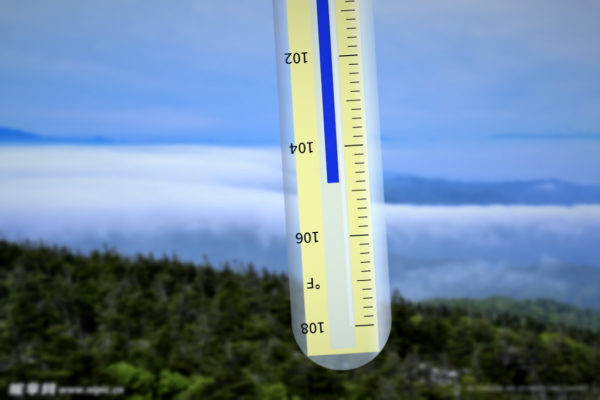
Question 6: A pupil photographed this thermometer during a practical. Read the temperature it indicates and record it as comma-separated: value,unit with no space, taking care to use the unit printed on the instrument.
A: 104.8,°F
